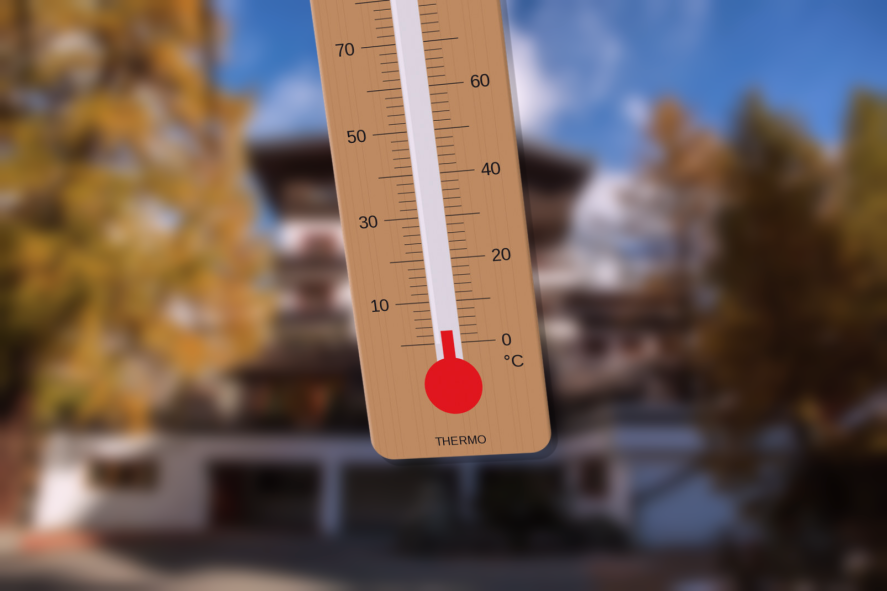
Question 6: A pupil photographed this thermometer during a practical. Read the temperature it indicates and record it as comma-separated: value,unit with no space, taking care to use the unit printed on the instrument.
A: 3,°C
